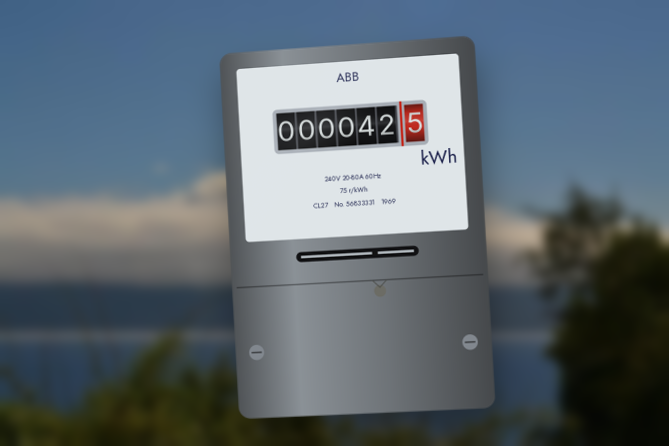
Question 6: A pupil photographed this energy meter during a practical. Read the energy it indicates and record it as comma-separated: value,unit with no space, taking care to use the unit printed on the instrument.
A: 42.5,kWh
